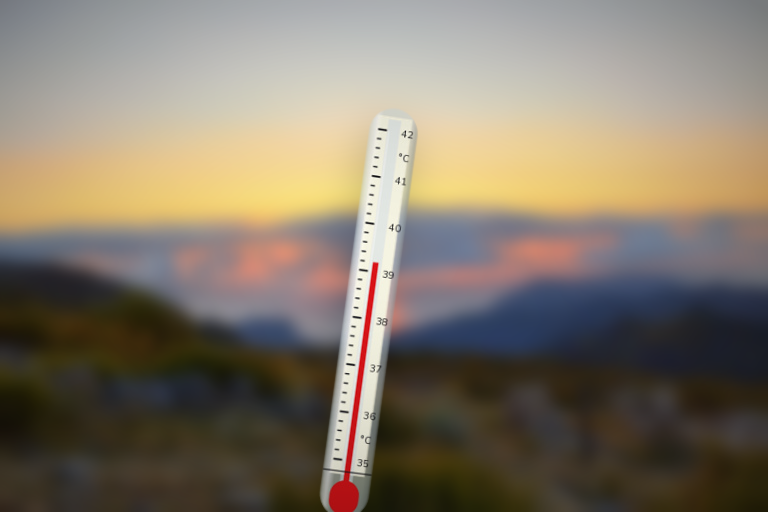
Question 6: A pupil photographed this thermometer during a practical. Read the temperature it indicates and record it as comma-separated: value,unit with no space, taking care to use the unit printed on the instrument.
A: 39.2,°C
